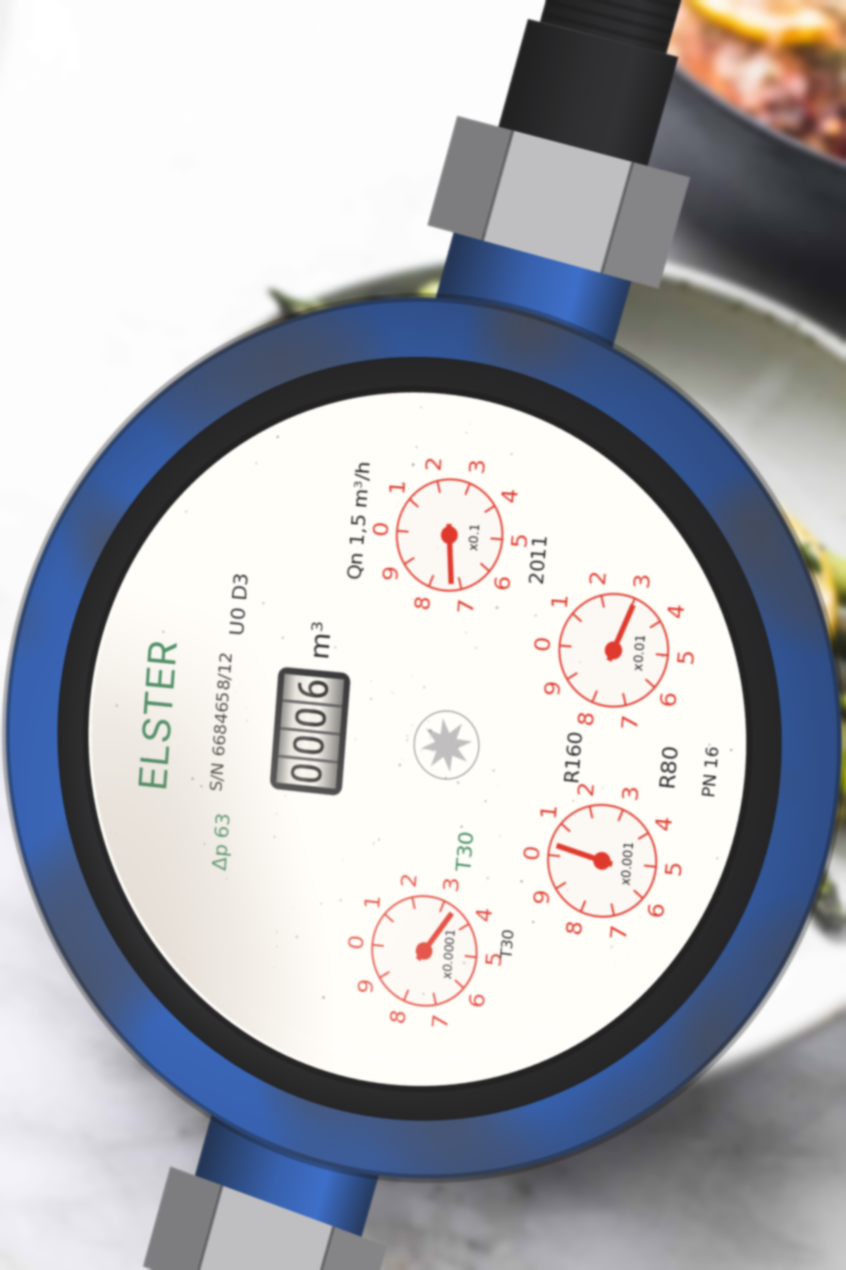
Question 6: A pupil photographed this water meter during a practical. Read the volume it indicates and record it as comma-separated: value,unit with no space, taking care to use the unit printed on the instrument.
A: 6.7303,m³
